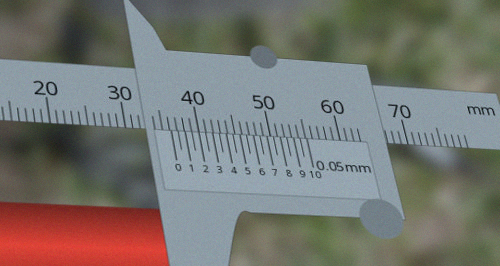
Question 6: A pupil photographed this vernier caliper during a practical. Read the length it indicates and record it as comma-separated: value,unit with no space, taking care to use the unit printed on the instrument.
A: 36.2,mm
